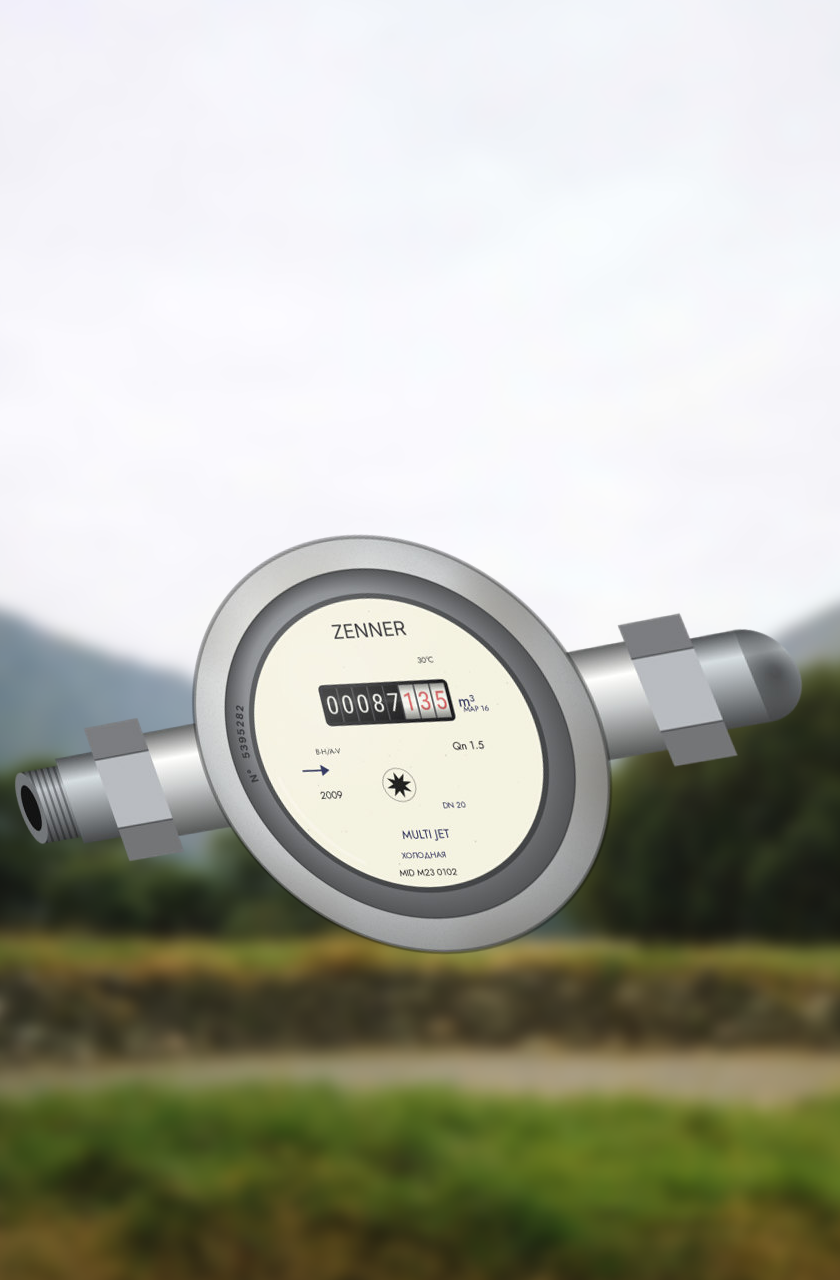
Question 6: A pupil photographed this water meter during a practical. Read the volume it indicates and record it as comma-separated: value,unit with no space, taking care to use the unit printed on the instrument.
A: 87.135,m³
